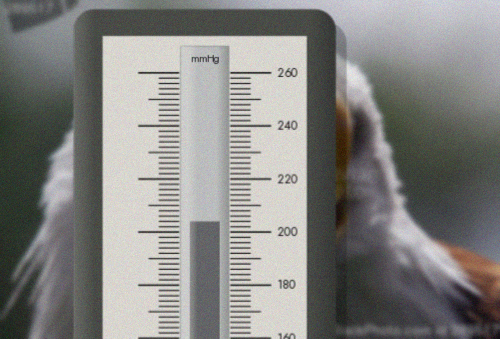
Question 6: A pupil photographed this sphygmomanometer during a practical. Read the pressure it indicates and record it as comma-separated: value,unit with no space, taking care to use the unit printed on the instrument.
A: 204,mmHg
